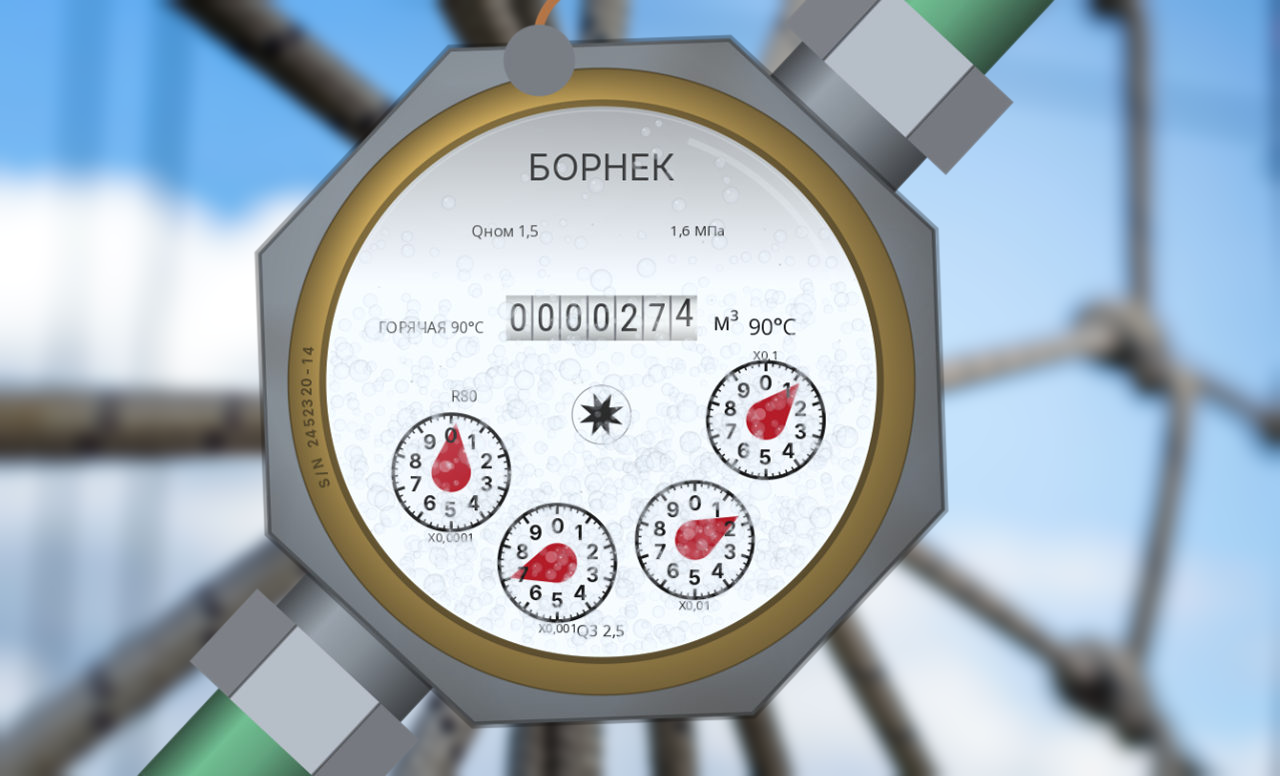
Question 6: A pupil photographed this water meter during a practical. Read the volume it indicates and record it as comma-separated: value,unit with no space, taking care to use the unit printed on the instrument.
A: 274.1170,m³
